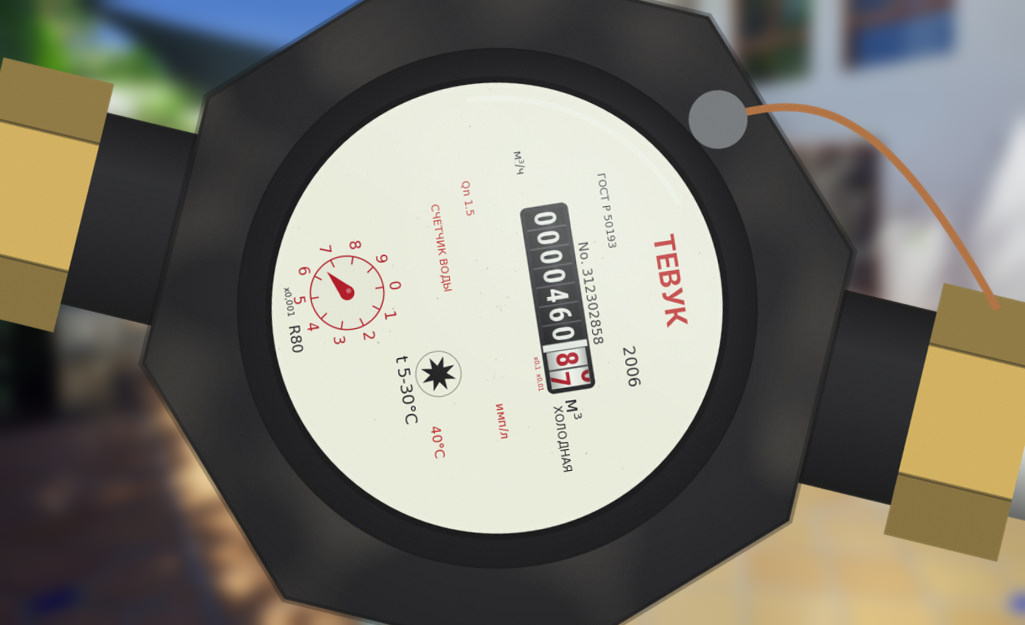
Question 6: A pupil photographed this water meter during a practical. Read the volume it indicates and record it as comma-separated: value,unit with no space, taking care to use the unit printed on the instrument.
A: 460.866,m³
